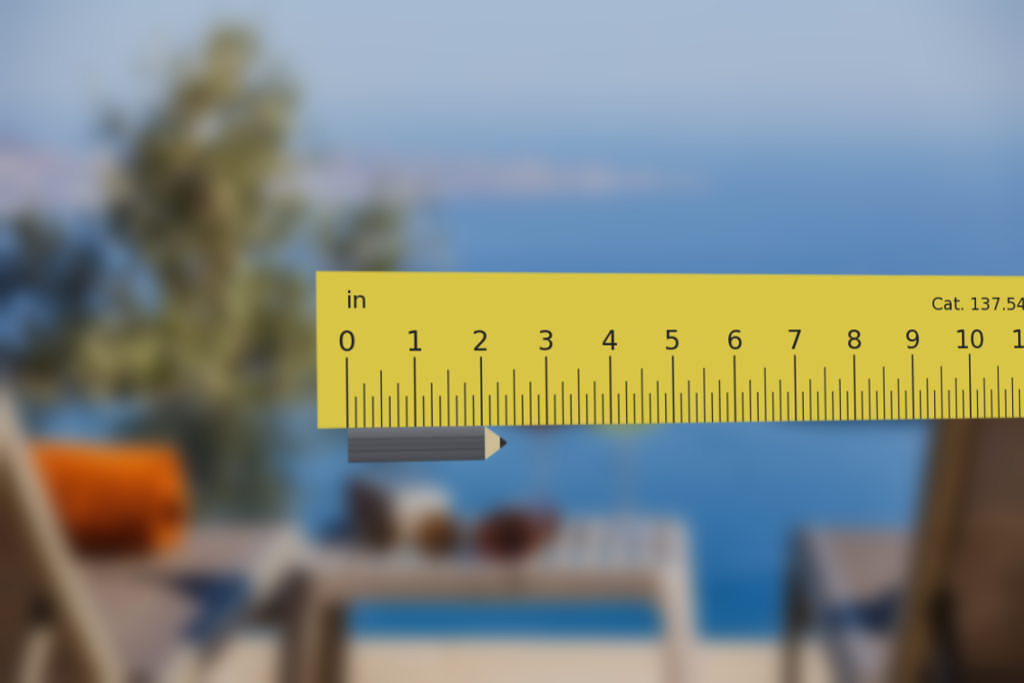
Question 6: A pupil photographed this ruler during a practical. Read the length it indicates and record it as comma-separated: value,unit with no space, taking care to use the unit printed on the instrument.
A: 2.375,in
